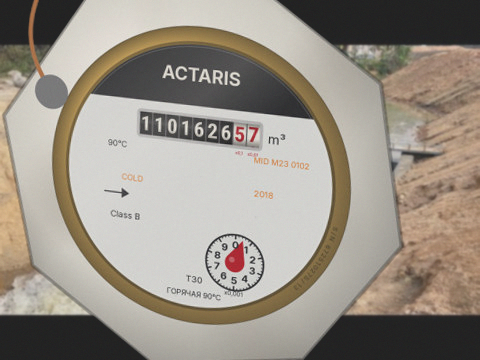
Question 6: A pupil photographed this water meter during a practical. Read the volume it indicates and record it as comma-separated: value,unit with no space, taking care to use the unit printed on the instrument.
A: 1101626.570,m³
